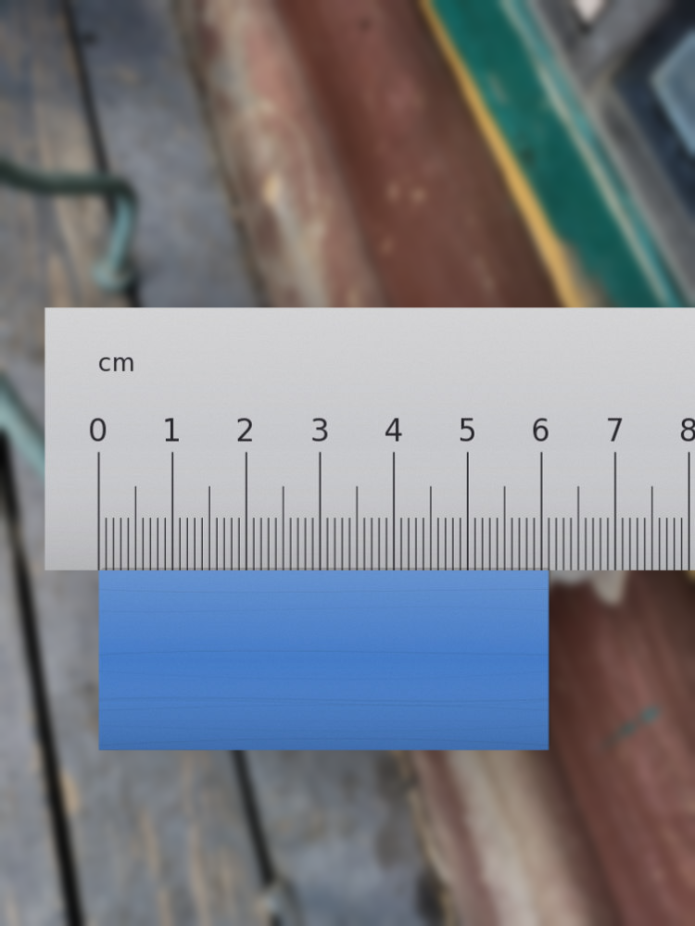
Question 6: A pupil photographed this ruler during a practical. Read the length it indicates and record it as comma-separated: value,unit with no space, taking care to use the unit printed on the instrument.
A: 6.1,cm
